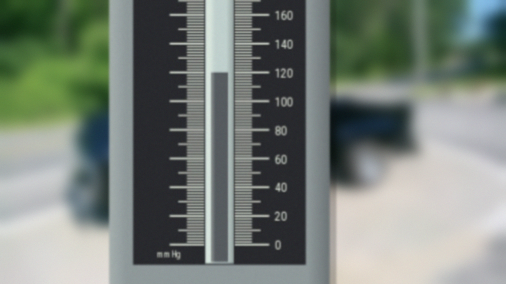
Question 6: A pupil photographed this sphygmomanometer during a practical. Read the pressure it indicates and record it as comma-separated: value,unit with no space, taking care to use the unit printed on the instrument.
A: 120,mmHg
